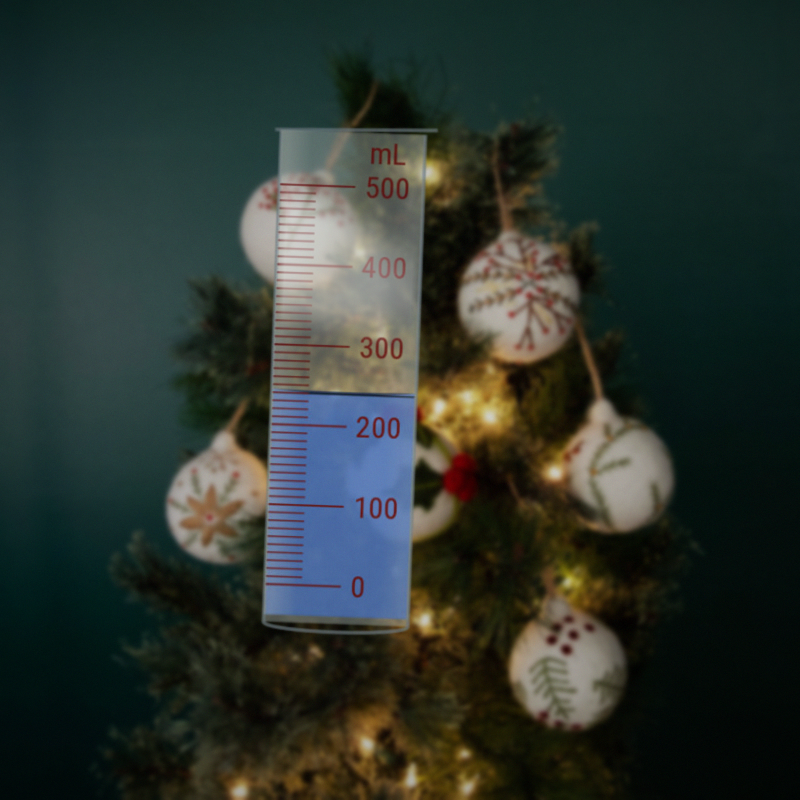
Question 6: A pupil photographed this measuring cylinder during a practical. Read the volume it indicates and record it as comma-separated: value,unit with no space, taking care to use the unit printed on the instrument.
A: 240,mL
